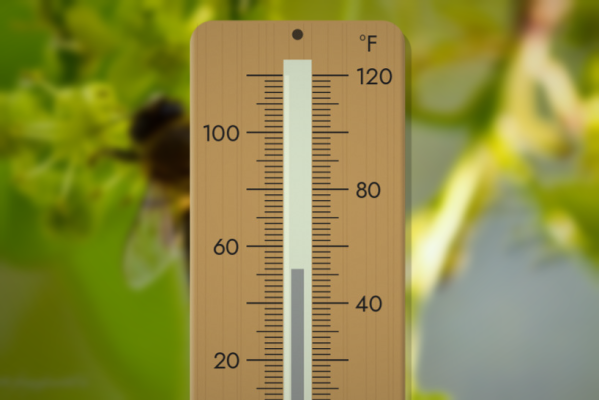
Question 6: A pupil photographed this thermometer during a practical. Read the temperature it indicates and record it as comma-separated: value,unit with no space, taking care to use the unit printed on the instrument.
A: 52,°F
